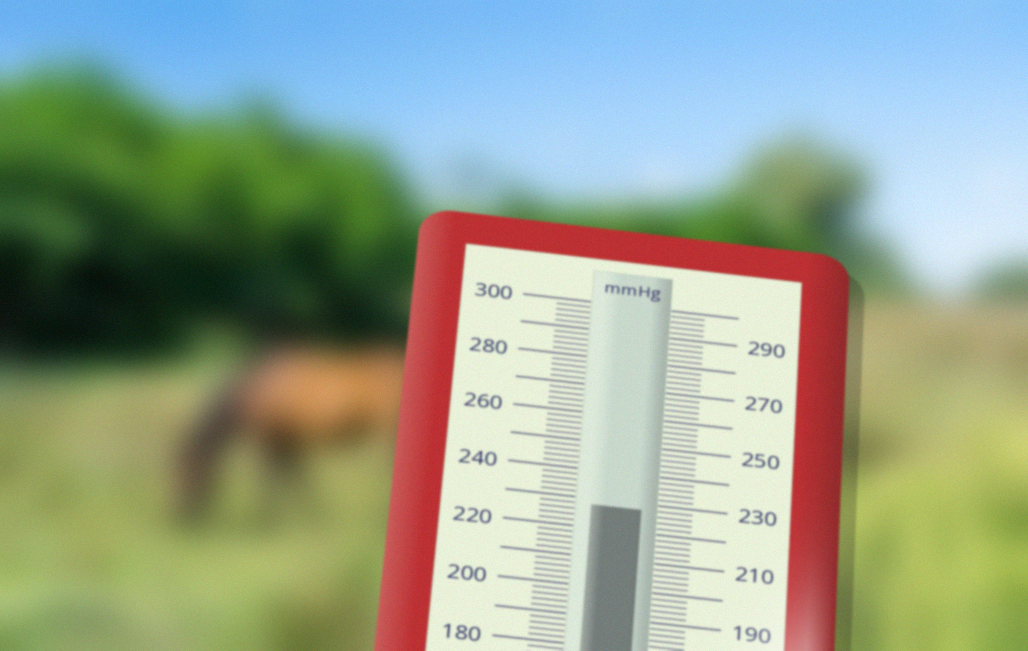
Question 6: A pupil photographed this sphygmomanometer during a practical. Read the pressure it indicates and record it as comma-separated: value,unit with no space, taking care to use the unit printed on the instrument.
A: 228,mmHg
